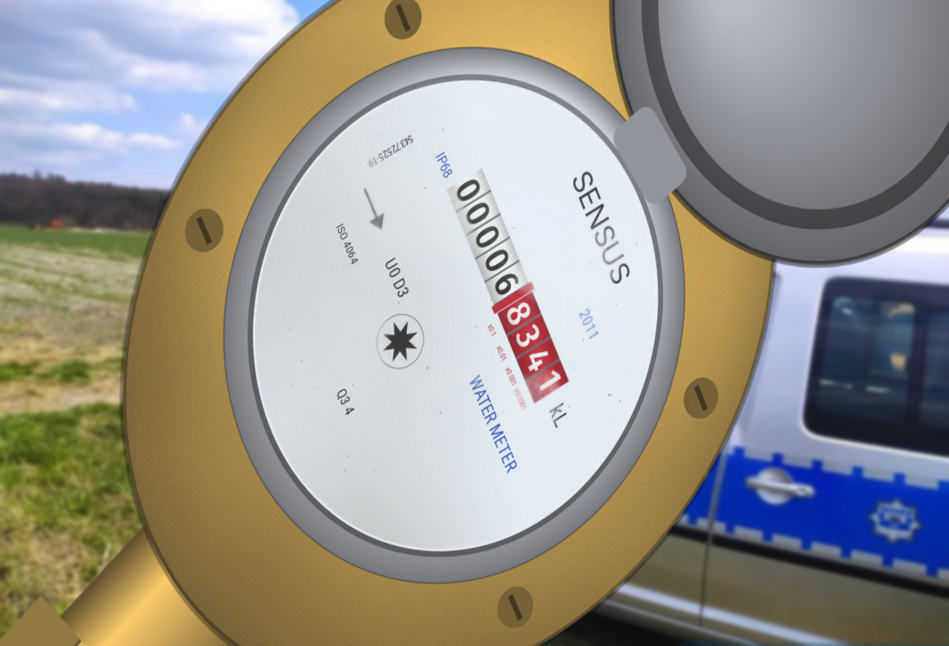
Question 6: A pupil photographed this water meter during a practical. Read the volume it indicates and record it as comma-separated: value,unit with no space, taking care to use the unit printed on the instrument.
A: 6.8341,kL
